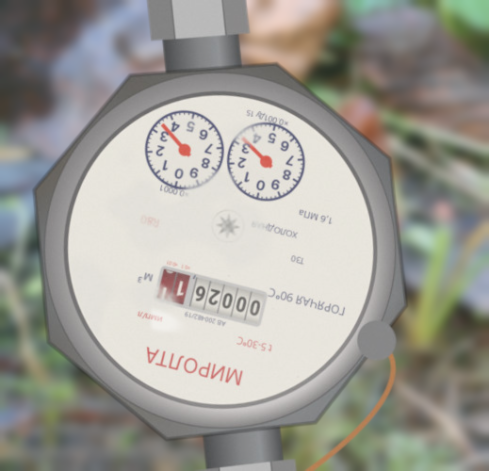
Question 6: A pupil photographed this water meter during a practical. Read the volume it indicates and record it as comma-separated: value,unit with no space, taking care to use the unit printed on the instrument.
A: 26.1133,m³
